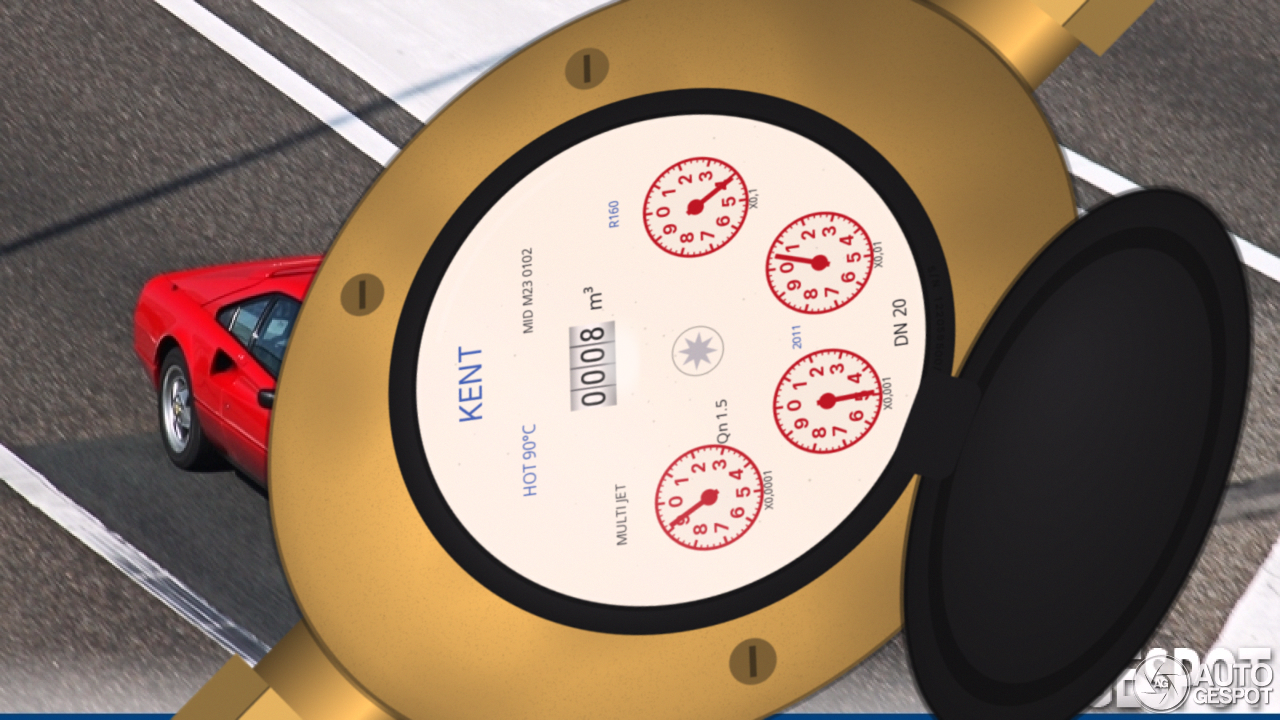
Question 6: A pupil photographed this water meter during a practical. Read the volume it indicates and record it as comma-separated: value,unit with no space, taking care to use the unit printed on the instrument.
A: 8.4049,m³
